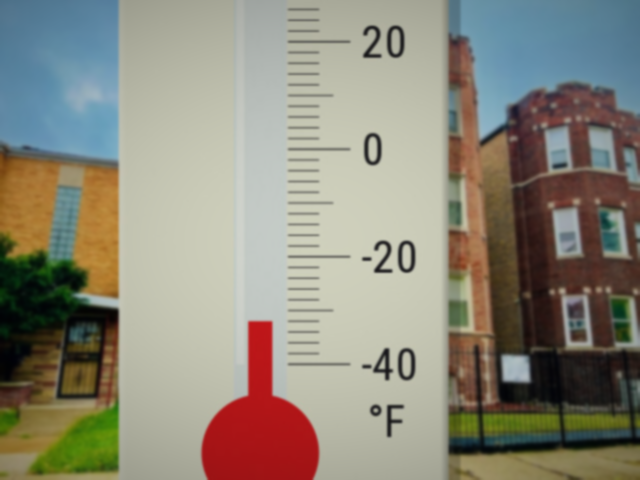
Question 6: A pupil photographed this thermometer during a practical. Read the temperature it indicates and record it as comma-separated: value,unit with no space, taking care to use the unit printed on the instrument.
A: -32,°F
